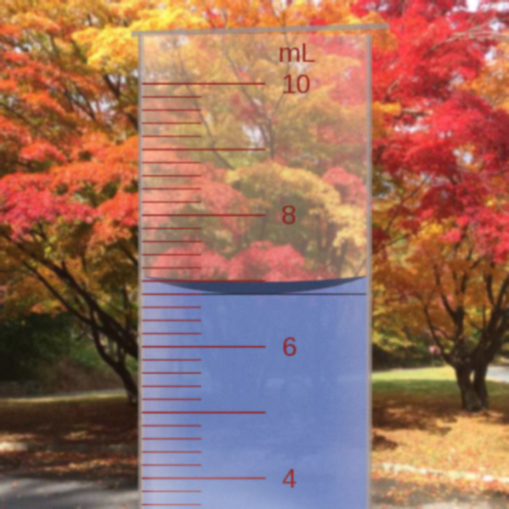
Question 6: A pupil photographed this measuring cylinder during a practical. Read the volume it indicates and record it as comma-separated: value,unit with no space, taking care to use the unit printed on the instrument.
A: 6.8,mL
